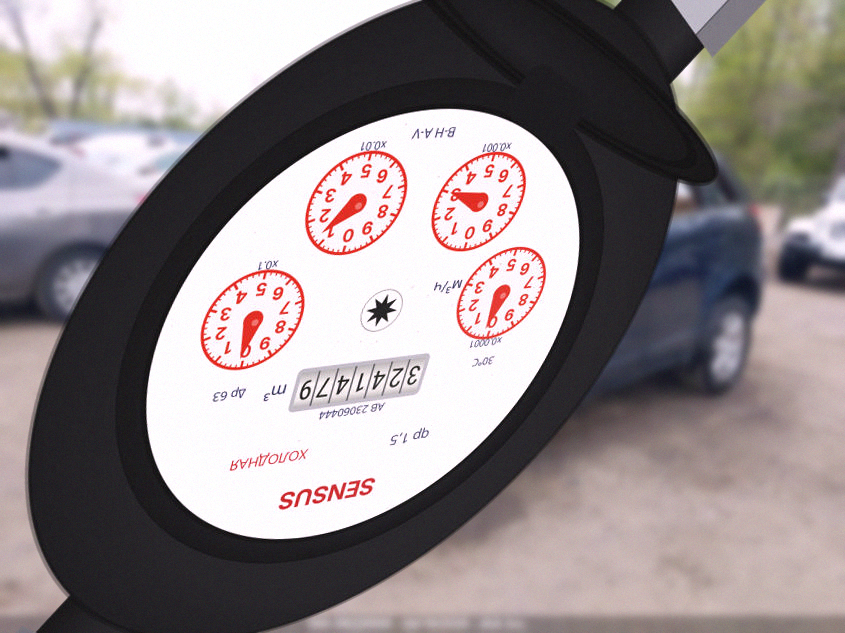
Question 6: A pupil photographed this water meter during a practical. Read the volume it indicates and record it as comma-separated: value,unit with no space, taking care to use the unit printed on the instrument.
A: 3241479.0130,m³
